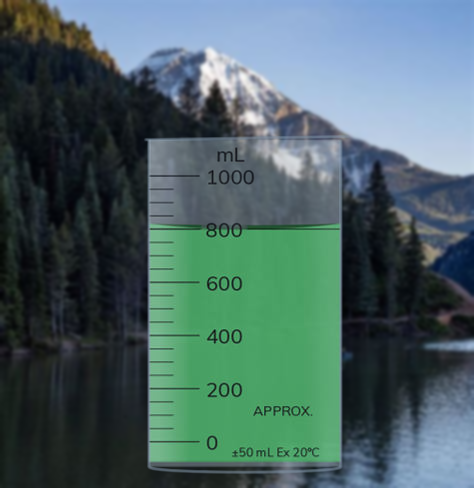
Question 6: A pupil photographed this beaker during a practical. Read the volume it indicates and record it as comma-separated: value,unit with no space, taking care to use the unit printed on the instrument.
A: 800,mL
